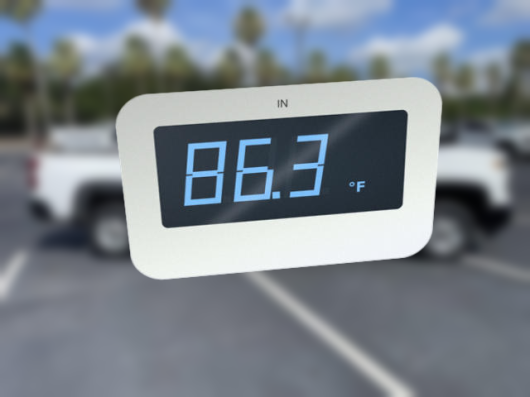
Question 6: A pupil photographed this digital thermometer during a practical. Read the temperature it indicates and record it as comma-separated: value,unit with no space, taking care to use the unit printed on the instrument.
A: 86.3,°F
